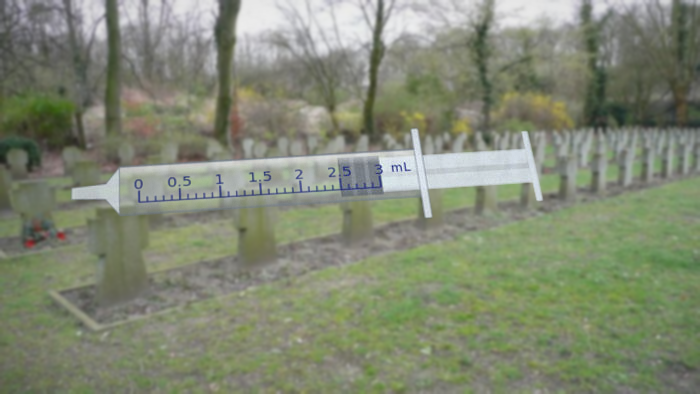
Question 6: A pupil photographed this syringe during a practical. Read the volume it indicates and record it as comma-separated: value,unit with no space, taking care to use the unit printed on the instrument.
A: 2.5,mL
